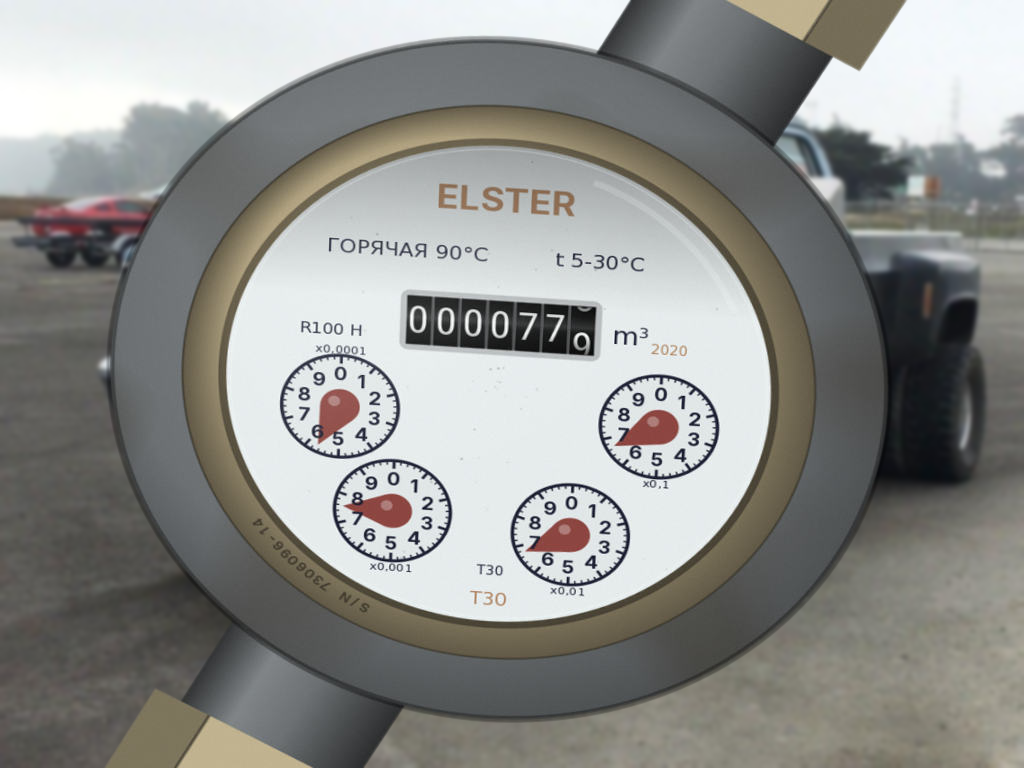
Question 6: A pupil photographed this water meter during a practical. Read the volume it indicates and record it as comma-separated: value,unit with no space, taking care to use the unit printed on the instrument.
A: 778.6675,m³
